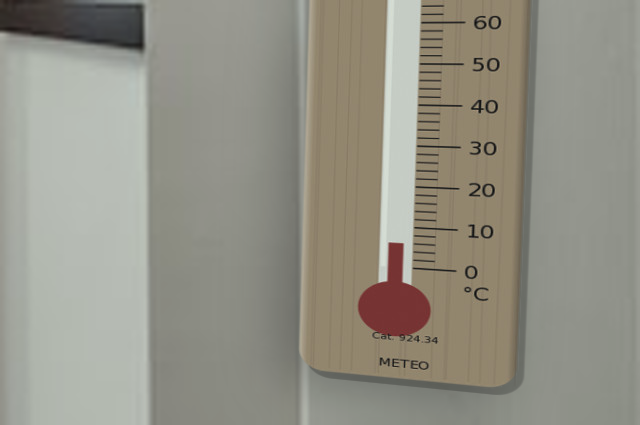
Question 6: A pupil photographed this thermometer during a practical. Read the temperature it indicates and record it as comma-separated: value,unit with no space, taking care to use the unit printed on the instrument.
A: 6,°C
